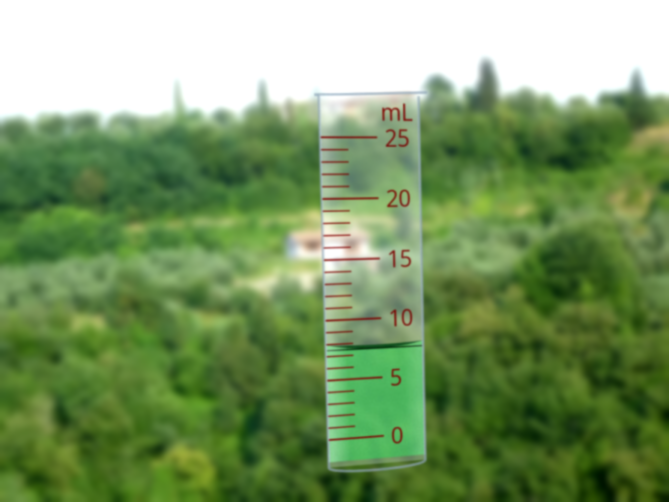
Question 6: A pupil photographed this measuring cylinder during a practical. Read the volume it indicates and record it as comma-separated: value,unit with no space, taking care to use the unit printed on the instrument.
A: 7.5,mL
